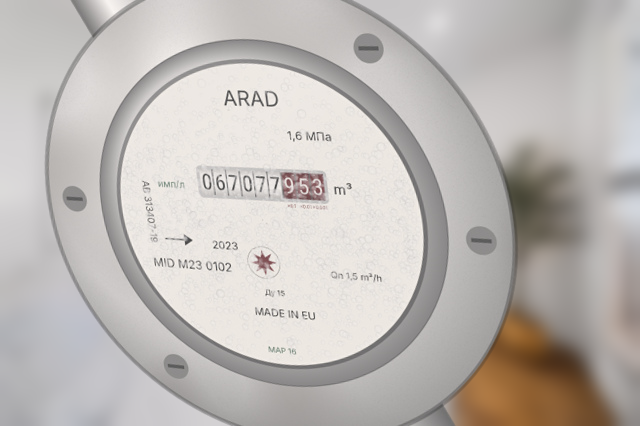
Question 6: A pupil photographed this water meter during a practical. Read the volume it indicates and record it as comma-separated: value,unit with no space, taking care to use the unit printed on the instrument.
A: 67077.953,m³
